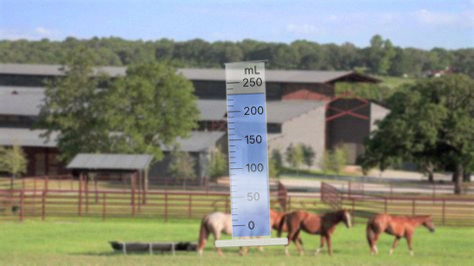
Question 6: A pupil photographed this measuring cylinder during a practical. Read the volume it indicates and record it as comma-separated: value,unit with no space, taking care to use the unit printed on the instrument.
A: 230,mL
